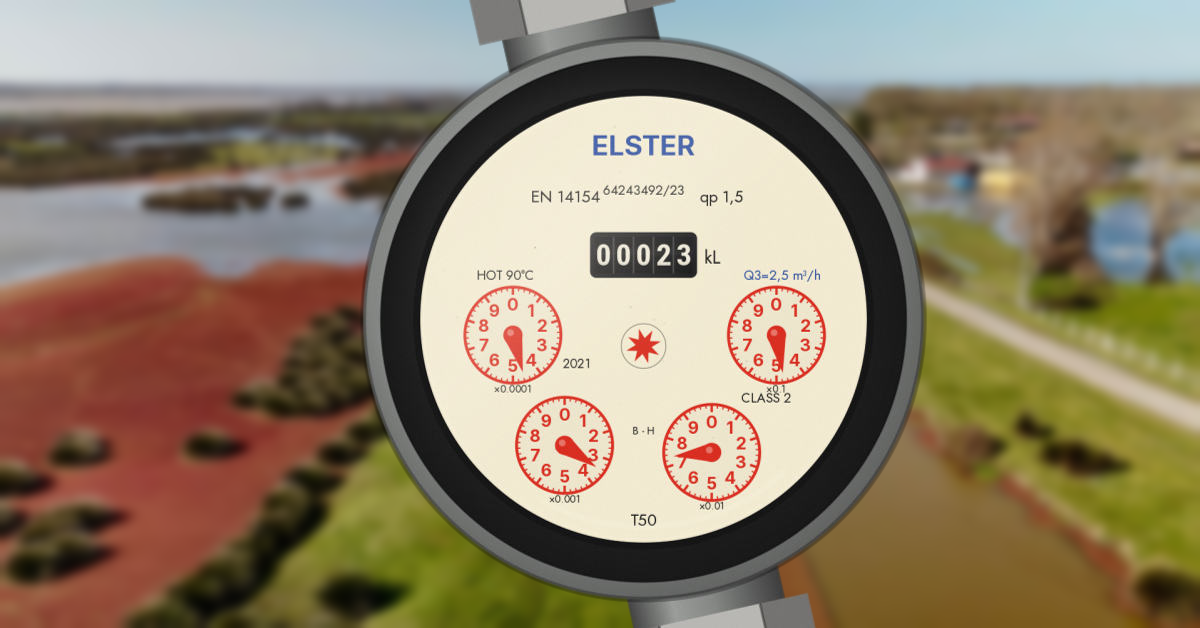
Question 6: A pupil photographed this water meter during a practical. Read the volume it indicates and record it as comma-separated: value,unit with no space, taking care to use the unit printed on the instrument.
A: 23.4734,kL
